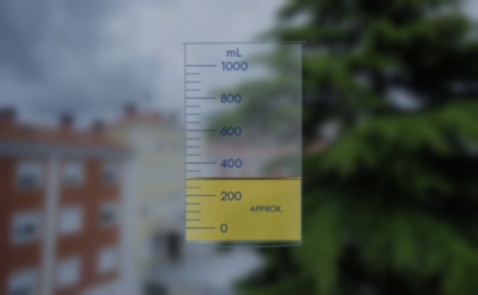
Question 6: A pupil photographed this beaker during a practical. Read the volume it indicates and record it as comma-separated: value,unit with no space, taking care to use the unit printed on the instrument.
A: 300,mL
